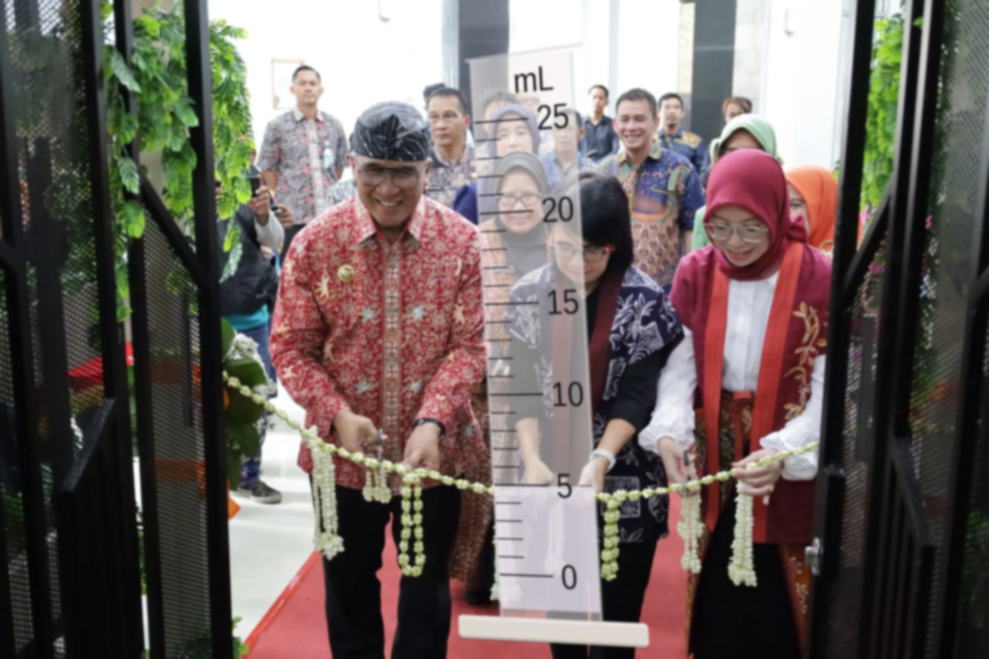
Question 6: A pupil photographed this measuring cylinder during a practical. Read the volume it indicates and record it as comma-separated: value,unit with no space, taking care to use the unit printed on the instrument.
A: 5,mL
